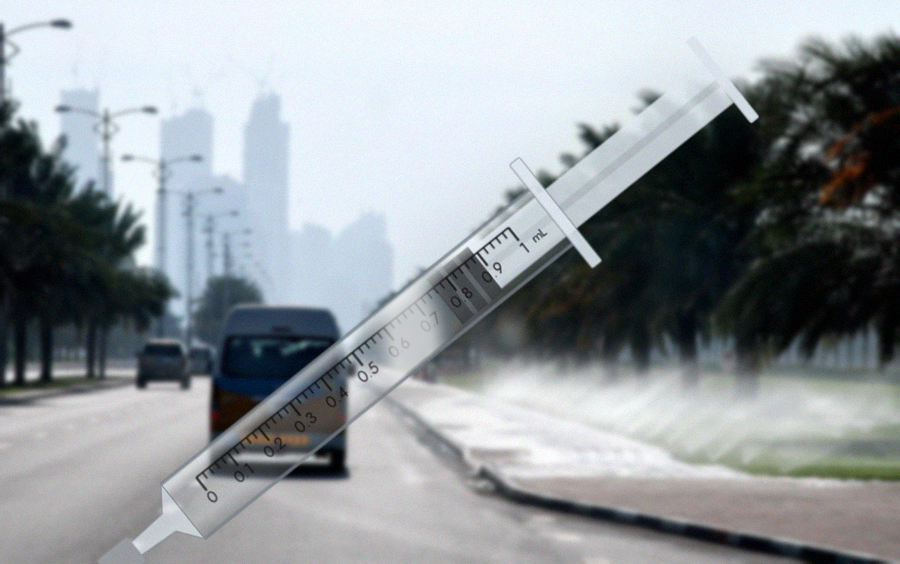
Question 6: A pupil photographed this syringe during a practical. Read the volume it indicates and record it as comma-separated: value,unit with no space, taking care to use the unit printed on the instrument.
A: 0.76,mL
